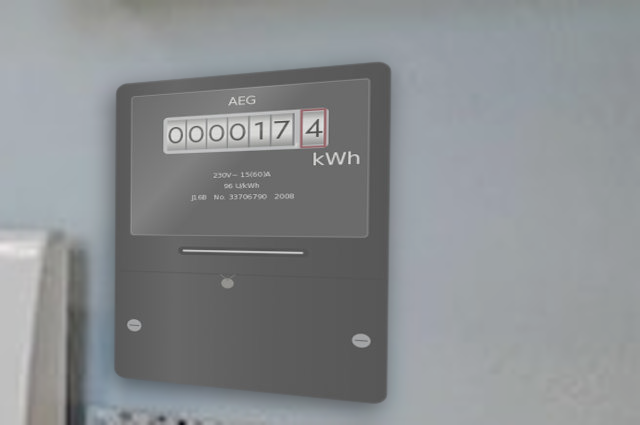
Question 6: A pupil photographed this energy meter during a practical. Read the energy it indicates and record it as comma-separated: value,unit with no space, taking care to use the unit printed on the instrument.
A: 17.4,kWh
